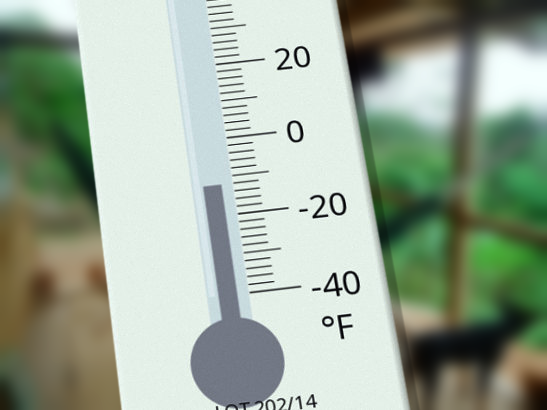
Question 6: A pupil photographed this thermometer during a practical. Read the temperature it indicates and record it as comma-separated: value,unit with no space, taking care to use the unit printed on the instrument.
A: -12,°F
